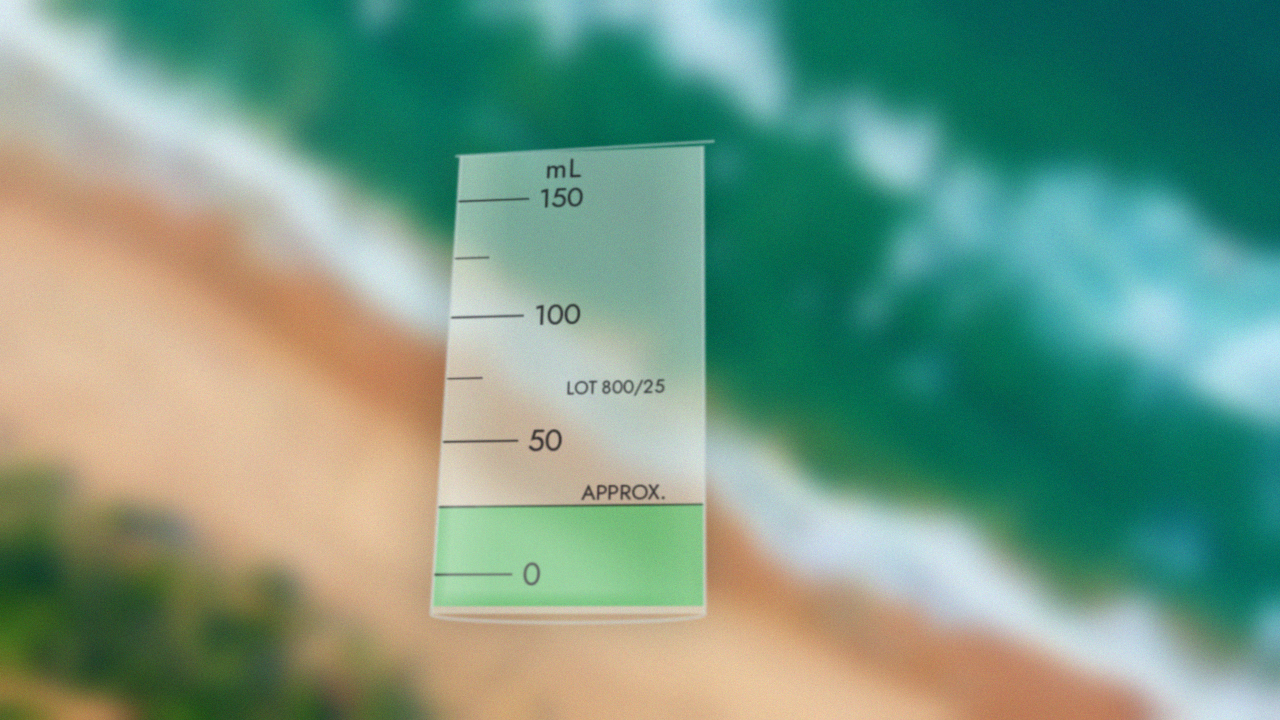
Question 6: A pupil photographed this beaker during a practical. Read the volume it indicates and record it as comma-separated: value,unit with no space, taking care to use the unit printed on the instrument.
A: 25,mL
